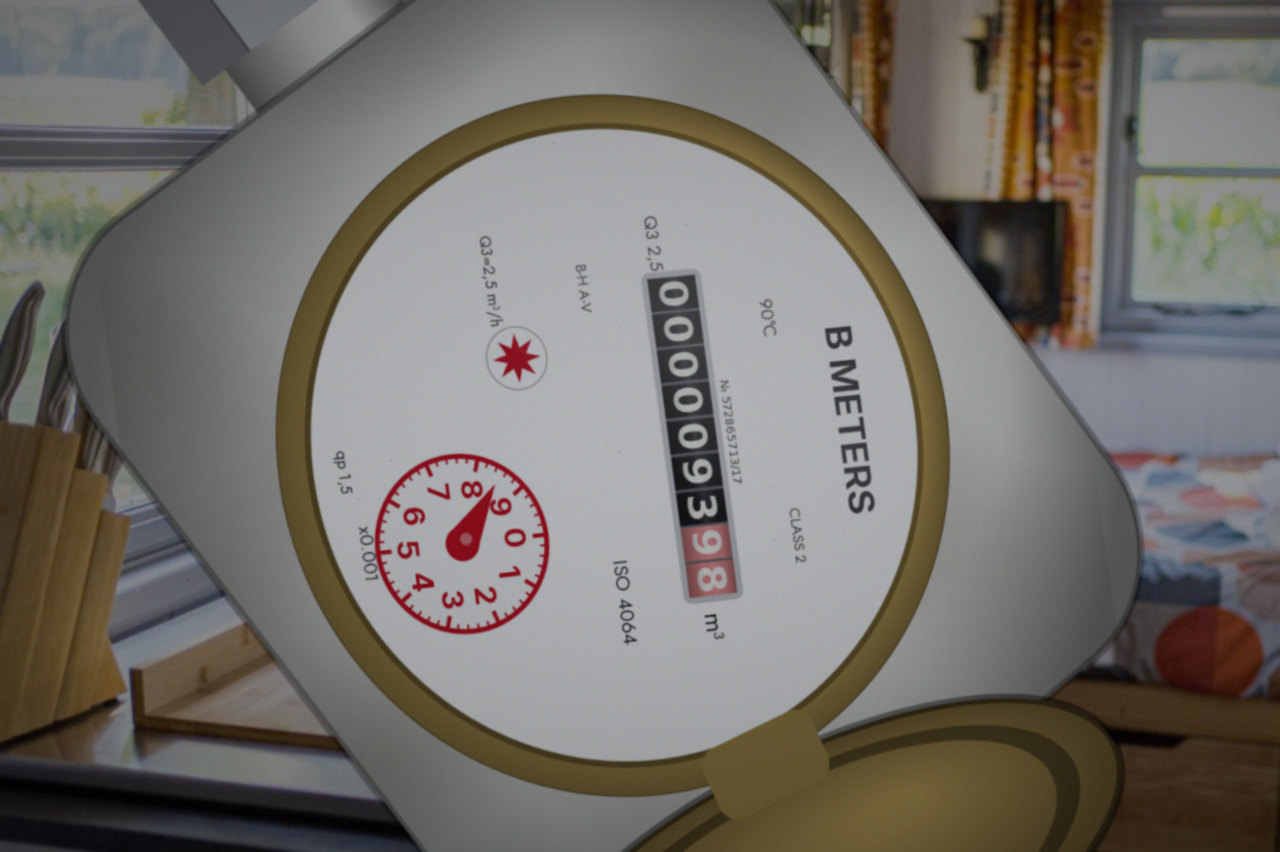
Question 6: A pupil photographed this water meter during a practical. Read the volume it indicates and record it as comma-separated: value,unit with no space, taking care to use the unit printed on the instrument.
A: 93.988,m³
